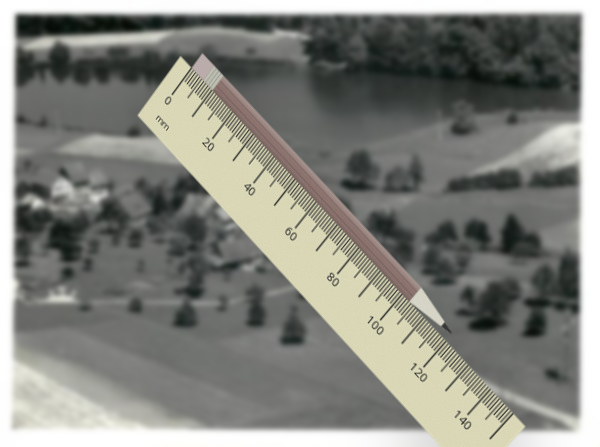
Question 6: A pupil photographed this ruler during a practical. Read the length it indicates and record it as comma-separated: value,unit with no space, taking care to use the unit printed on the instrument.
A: 120,mm
